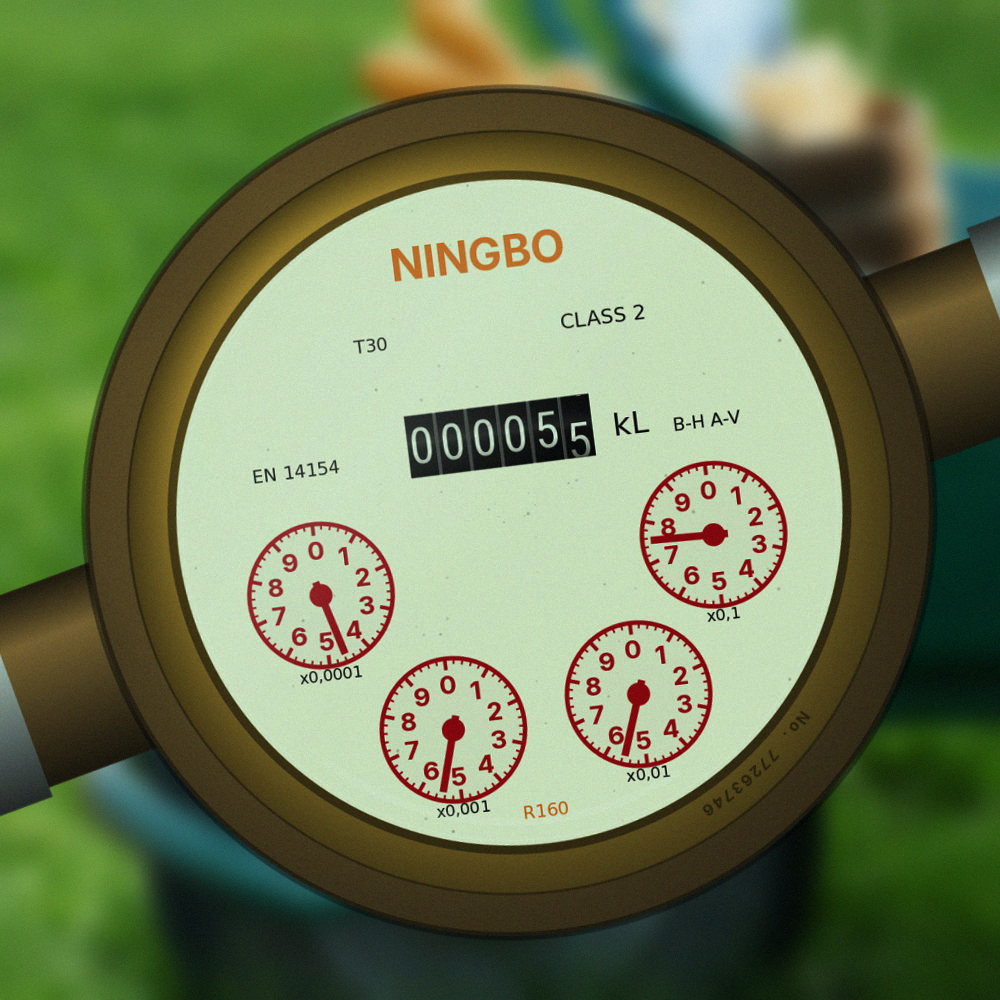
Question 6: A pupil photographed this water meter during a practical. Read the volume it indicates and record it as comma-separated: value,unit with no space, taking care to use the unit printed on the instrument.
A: 54.7554,kL
